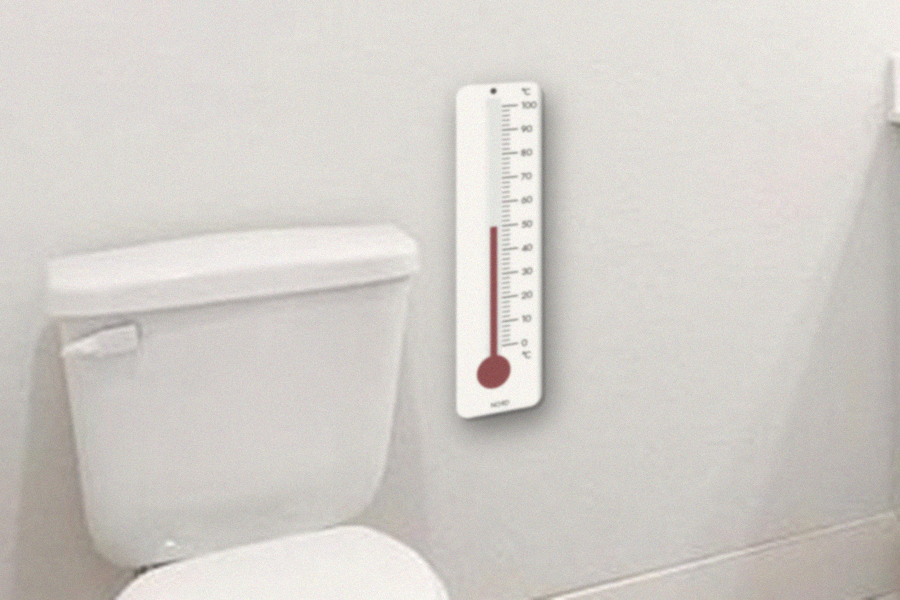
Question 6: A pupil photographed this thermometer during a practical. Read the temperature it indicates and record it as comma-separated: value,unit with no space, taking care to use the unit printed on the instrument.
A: 50,°C
